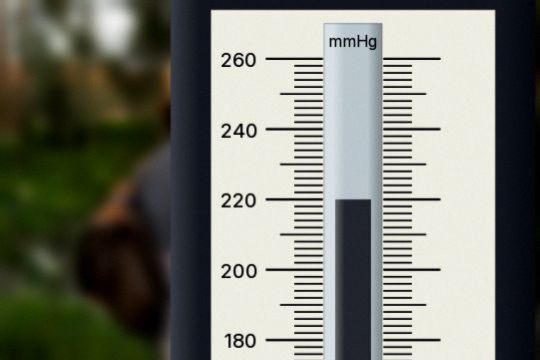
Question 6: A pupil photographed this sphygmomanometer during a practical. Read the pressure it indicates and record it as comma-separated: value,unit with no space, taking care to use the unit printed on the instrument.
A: 220,mmHg
